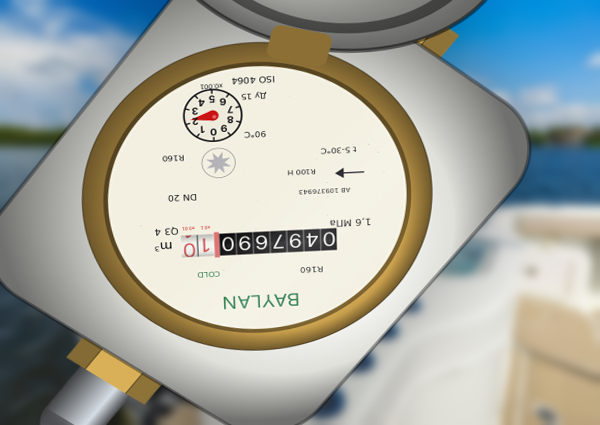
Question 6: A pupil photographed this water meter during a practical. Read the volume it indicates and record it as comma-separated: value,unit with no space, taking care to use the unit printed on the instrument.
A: 497690.102,m³
